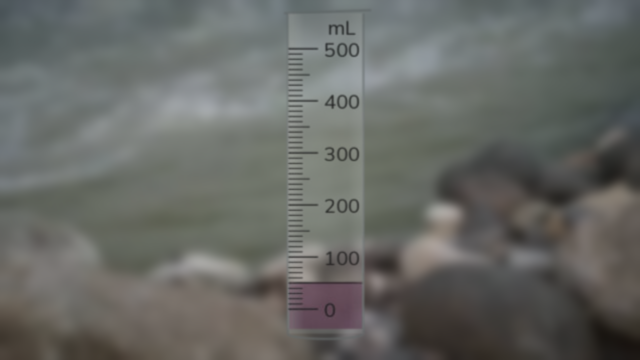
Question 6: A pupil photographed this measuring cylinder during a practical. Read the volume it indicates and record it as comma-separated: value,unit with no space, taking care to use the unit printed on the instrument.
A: 50,mL
